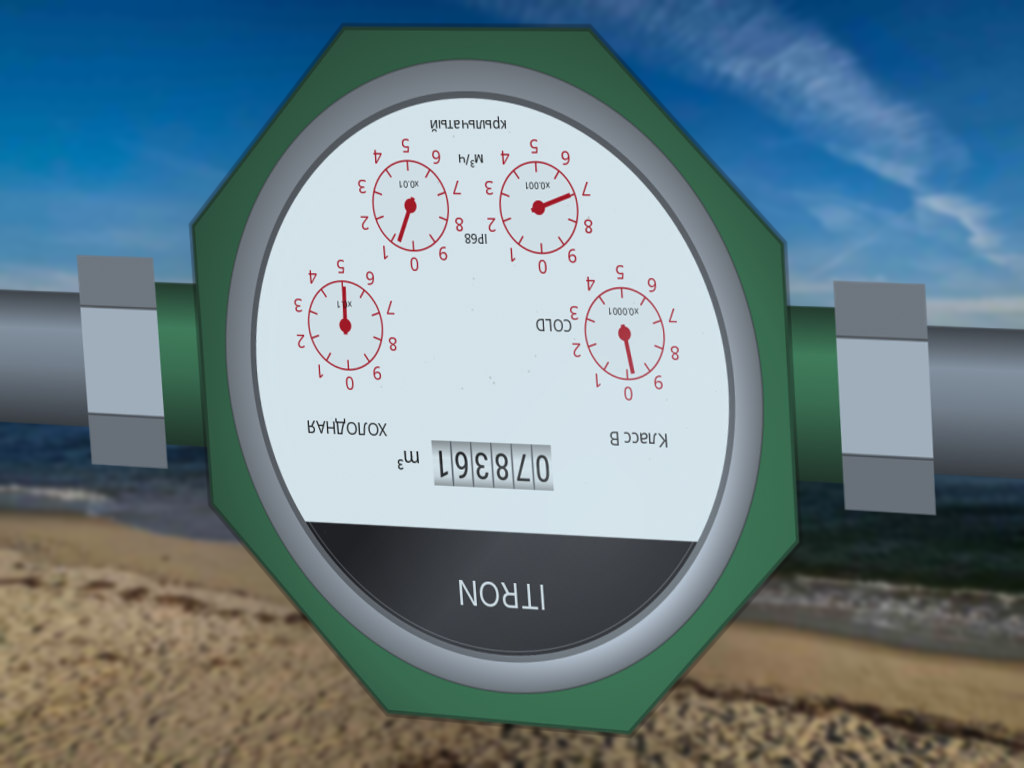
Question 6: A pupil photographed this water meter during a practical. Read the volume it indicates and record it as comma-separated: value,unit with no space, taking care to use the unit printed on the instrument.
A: 78361.5069,m³
